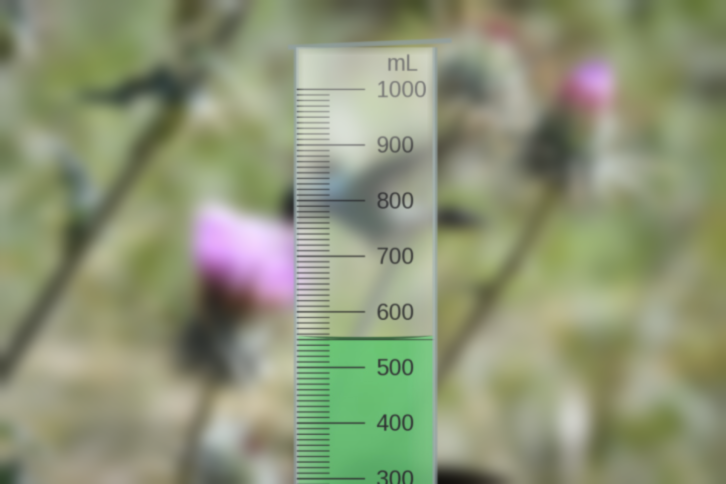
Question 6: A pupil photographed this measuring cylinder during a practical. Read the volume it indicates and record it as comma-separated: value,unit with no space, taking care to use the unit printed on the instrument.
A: 550,mL
